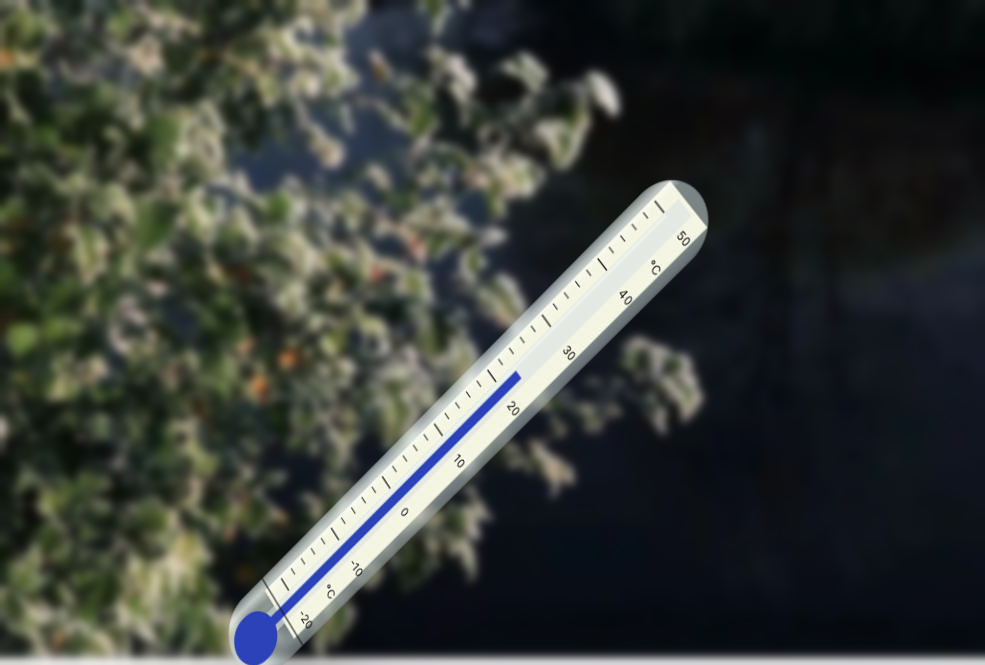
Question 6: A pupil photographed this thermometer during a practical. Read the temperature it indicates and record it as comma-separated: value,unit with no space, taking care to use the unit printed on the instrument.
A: 23,°C
